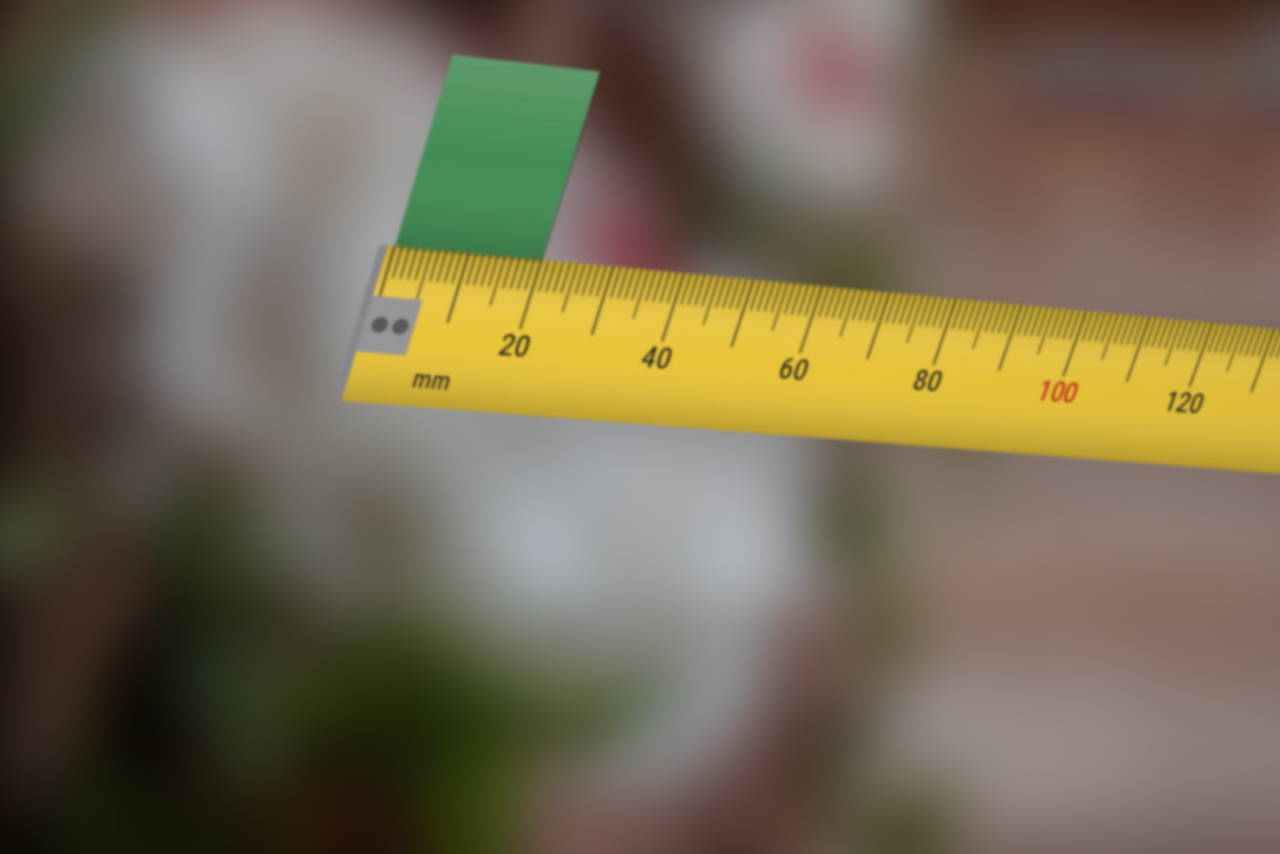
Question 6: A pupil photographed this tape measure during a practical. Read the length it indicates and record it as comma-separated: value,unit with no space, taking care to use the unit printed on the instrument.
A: 20,mm
